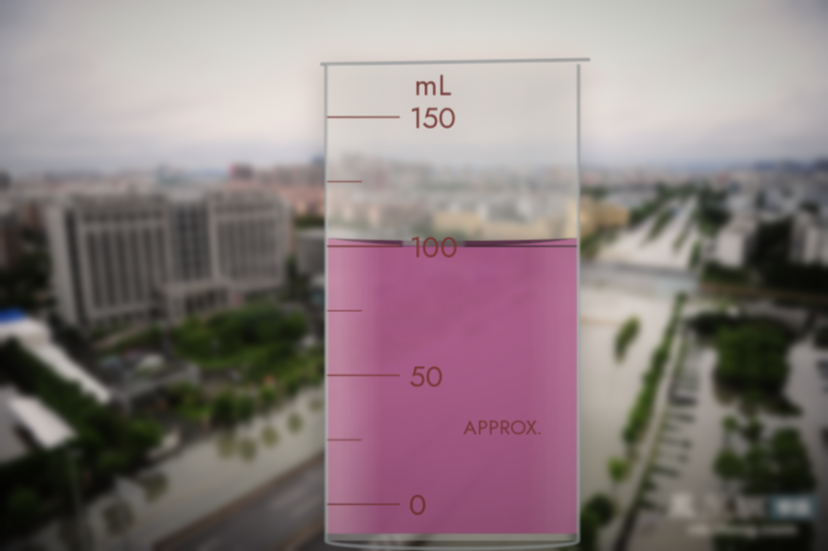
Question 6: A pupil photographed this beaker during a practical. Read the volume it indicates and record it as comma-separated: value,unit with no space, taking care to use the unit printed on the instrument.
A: 100,mL
